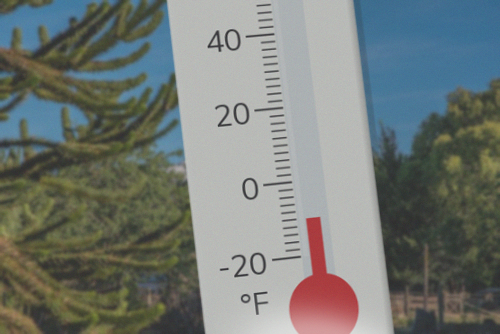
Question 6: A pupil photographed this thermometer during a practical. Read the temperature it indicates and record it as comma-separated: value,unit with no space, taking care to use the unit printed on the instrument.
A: -10,°F
